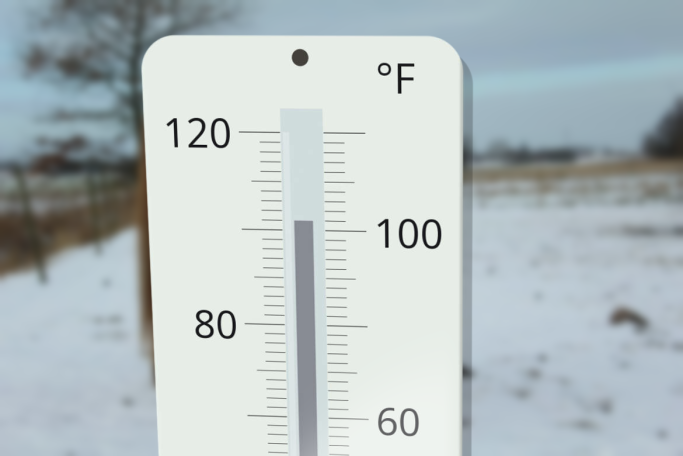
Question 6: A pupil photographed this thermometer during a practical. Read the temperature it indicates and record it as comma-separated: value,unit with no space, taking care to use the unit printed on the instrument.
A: 102,°F
